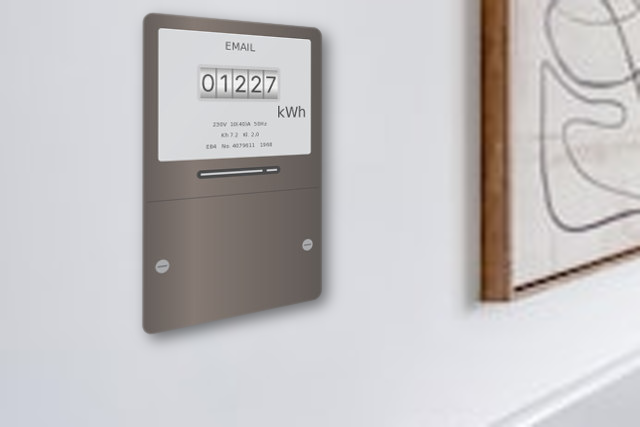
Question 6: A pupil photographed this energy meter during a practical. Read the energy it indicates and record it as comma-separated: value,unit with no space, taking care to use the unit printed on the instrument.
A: 1227,kWh
